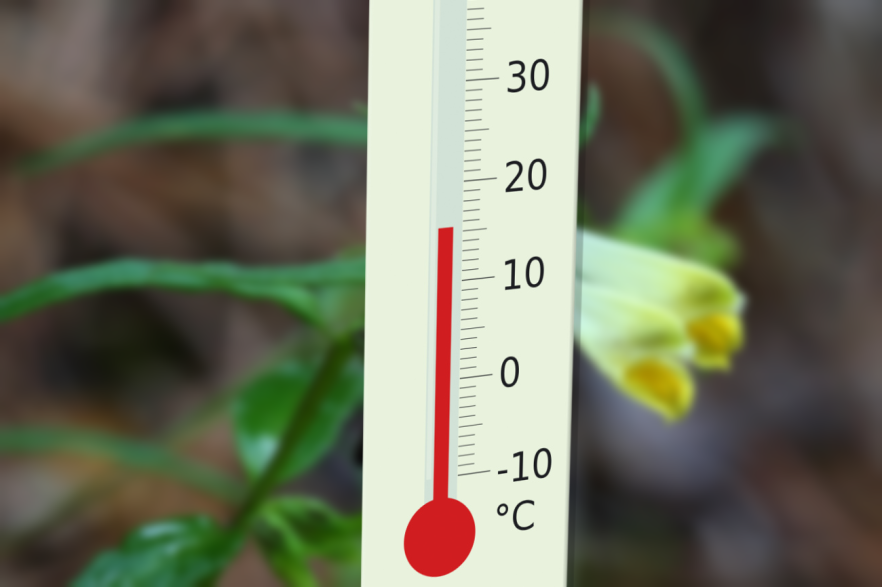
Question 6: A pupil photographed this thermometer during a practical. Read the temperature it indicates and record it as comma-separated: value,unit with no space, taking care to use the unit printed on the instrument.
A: 15.5,°C
